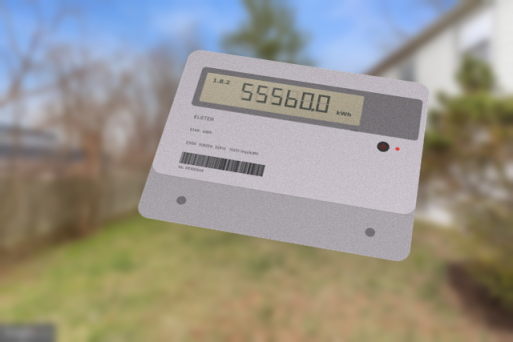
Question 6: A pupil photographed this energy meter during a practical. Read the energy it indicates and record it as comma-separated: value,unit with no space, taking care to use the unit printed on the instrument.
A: 55560.0,kWh
